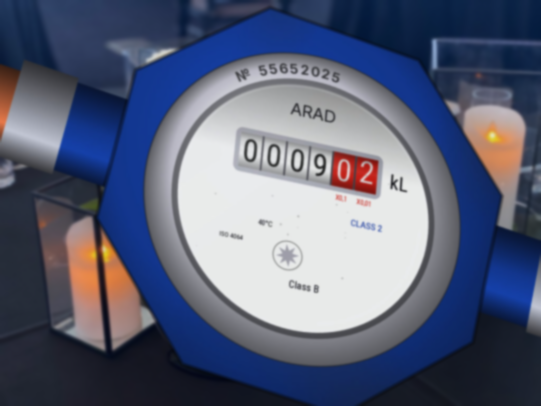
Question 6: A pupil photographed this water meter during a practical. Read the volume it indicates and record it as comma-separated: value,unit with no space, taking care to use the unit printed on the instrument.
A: 9.02,kL
